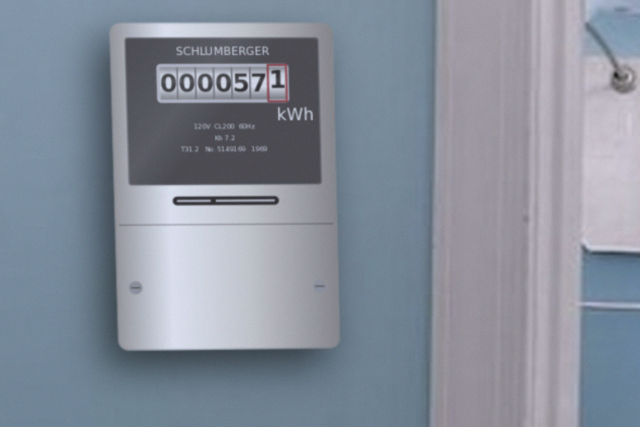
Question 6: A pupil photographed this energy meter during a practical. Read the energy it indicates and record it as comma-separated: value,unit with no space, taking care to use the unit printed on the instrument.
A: 57.1,kWh
